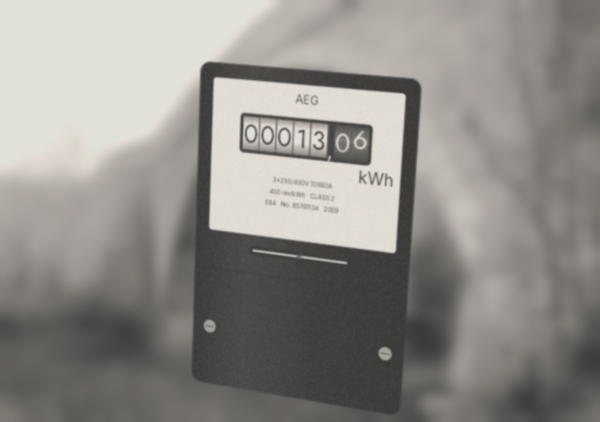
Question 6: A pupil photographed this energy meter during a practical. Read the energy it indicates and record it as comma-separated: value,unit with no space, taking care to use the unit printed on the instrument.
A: 13.06,kWh
